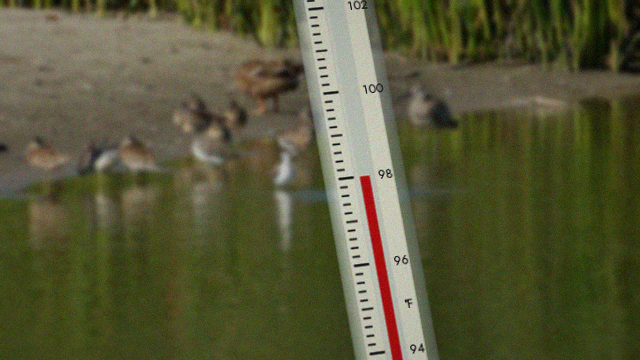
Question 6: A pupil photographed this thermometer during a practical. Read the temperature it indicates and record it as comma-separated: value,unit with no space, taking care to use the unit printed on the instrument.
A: 98,°F
